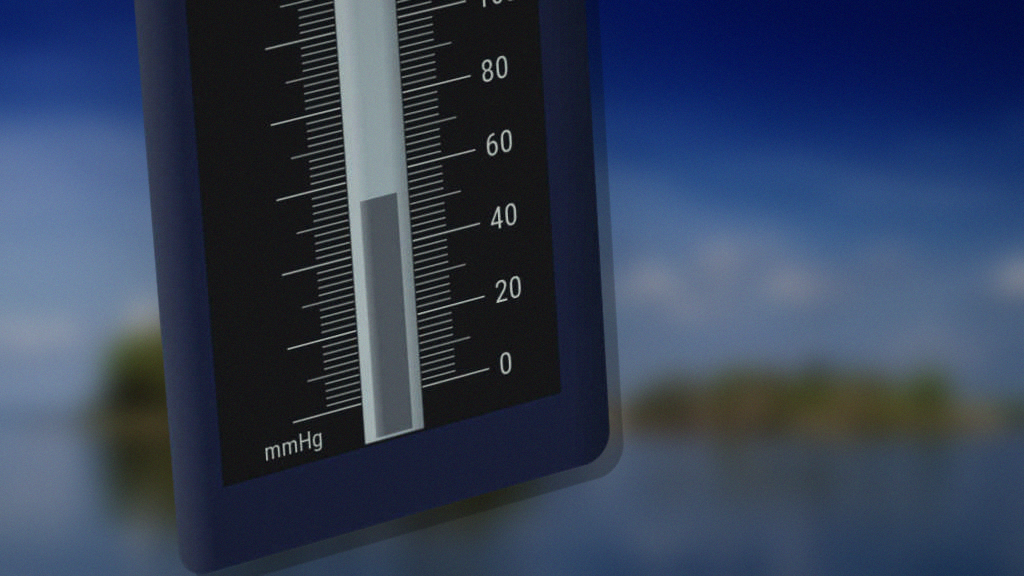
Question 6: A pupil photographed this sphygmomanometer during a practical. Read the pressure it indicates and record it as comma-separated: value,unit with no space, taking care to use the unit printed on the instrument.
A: 54,mmHg
